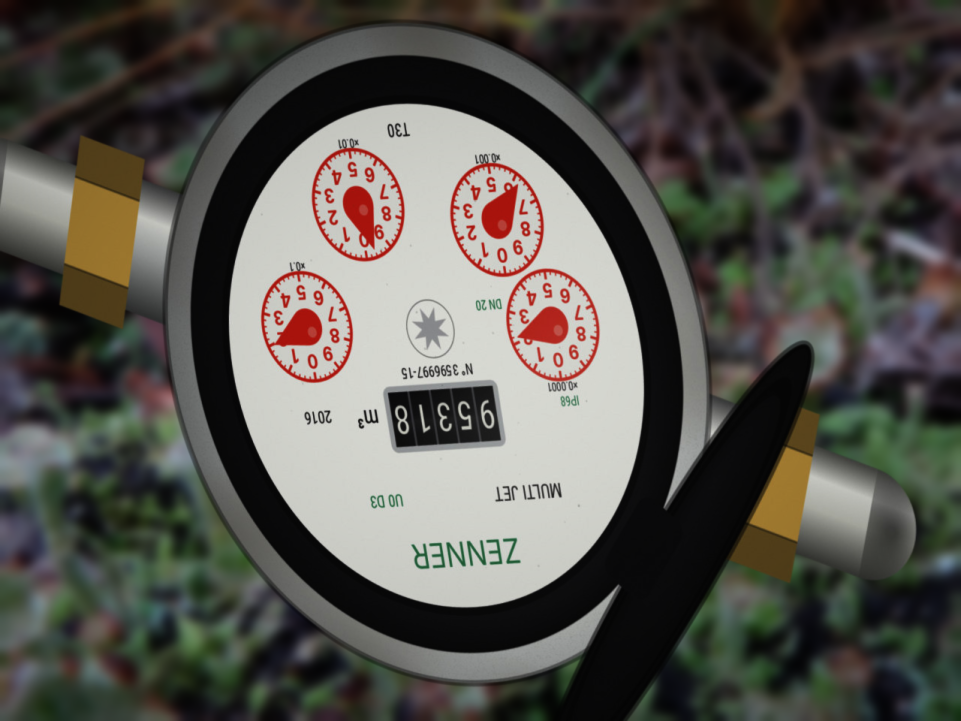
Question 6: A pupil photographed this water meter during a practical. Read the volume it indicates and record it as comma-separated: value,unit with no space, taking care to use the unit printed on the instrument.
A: 95318.1962,m³
